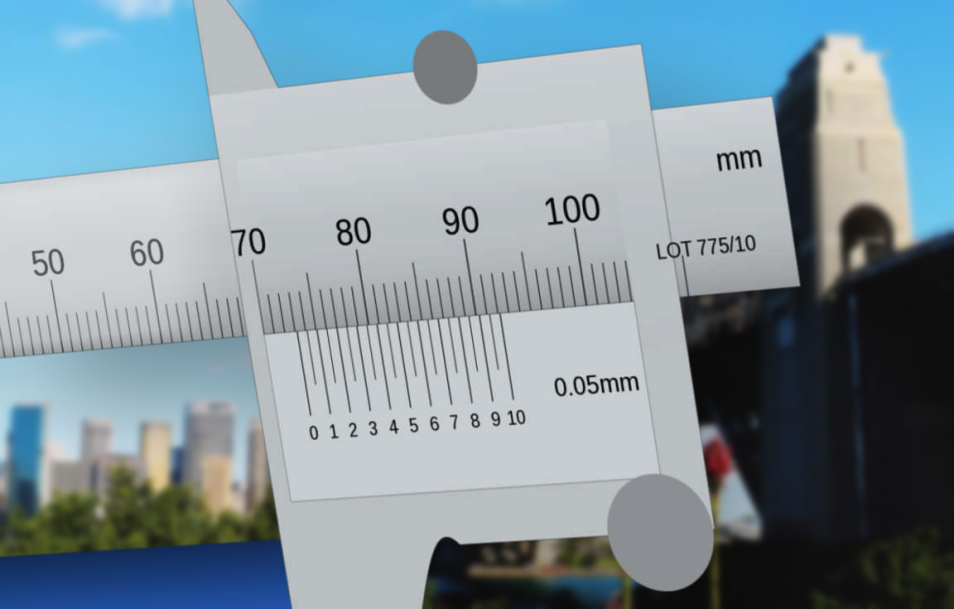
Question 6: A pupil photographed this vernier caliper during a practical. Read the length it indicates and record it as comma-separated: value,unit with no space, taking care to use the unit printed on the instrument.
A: 73.2,mm
